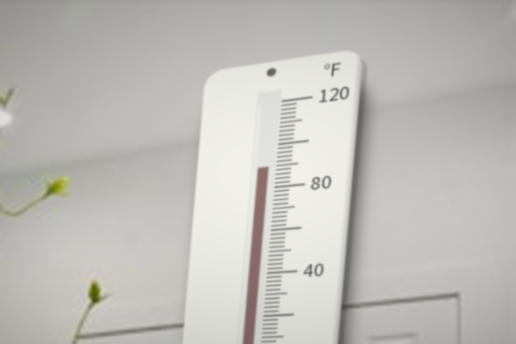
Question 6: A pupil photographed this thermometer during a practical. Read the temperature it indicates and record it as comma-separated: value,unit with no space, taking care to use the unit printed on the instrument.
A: 90,°F
